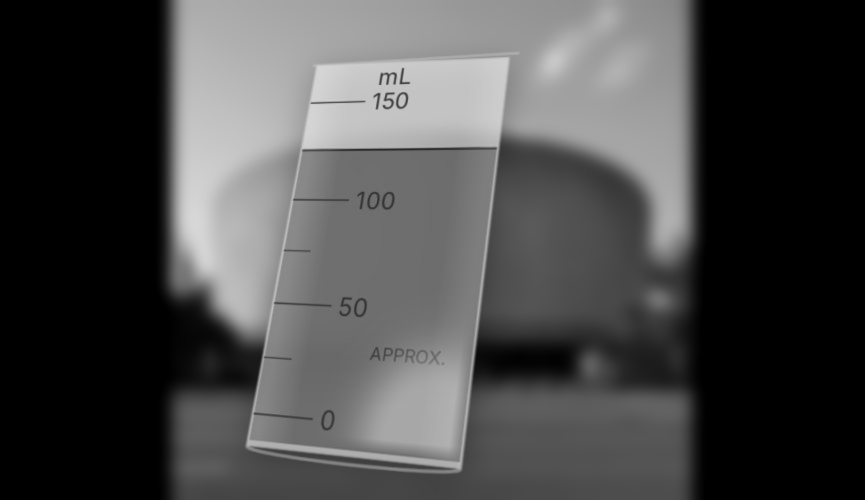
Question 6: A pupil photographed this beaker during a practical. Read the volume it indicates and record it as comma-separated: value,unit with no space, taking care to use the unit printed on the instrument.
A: 125,mL
